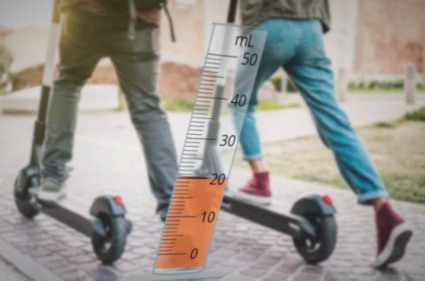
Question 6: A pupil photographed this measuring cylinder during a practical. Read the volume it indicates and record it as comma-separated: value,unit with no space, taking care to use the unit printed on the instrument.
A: 20,mL
